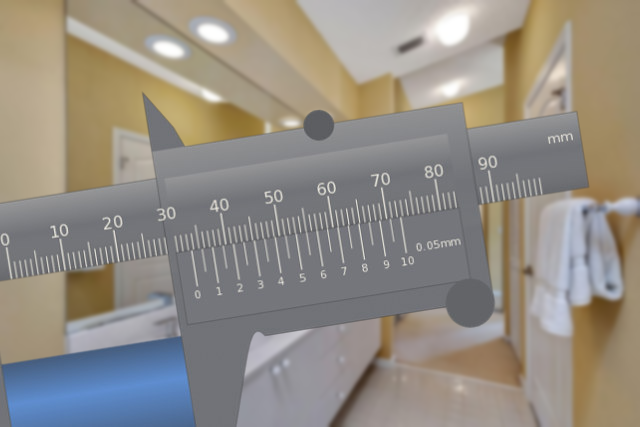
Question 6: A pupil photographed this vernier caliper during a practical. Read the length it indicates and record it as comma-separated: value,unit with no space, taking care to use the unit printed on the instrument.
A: 33.6,mm
